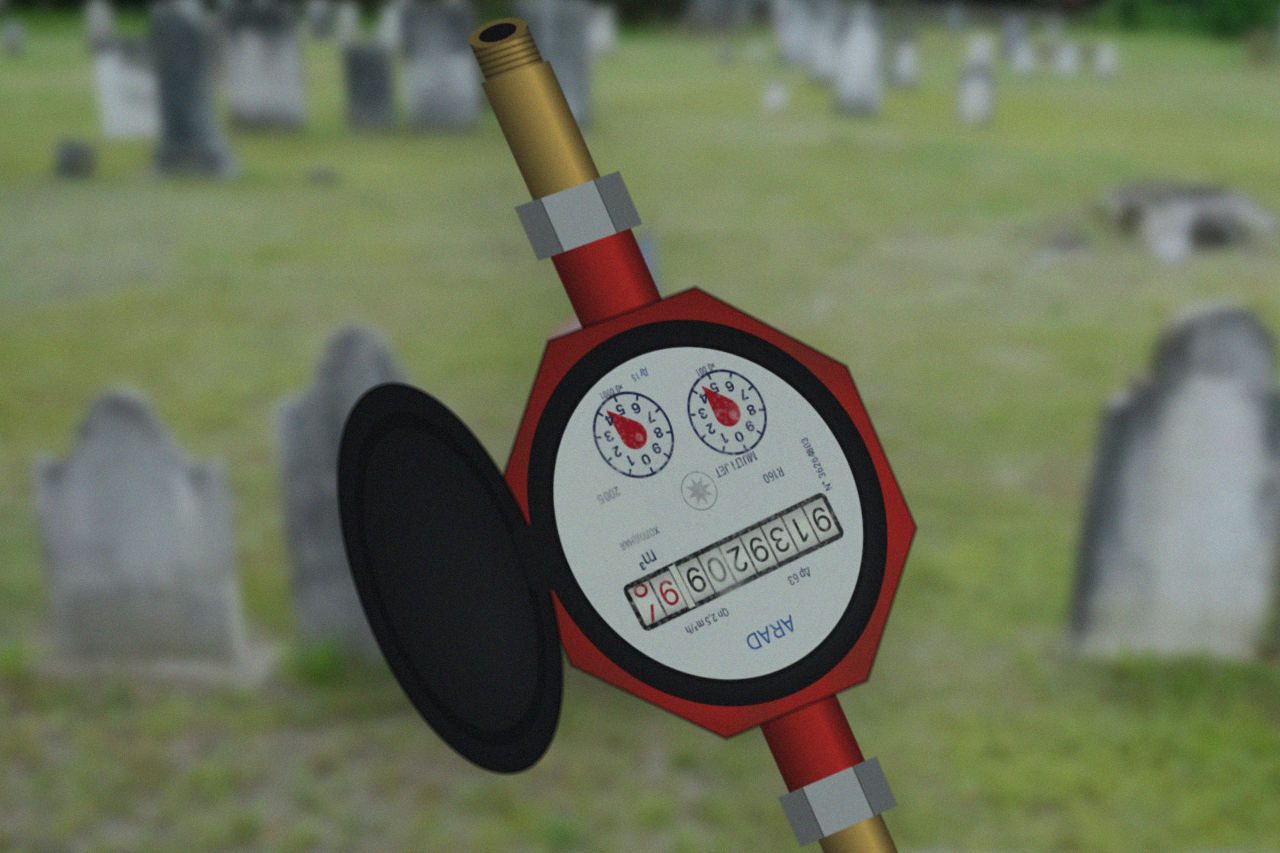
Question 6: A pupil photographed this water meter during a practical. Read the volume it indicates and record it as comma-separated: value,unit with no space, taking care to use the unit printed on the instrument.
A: 9139209.9744,m³
